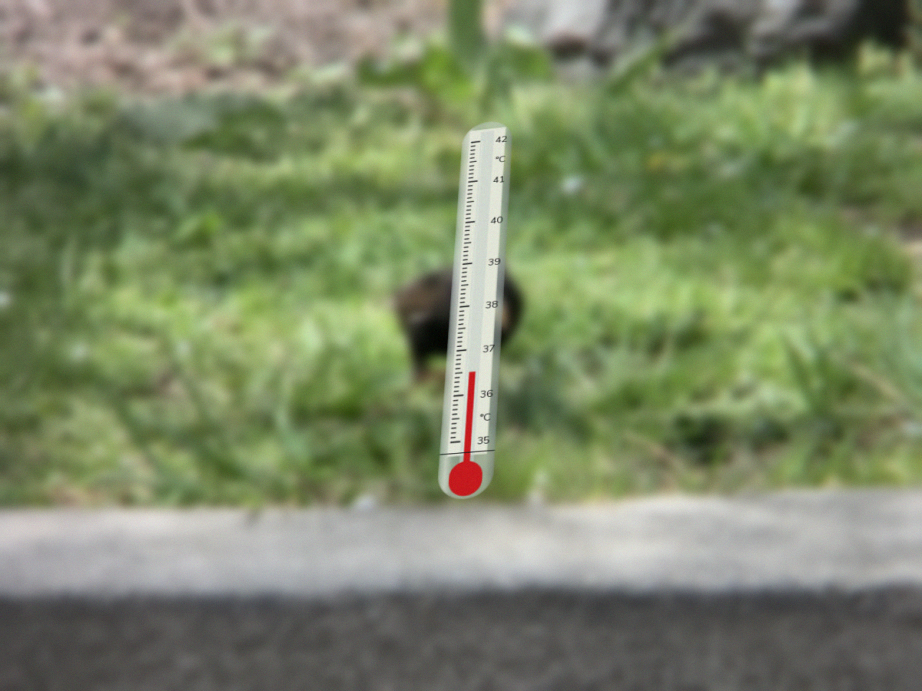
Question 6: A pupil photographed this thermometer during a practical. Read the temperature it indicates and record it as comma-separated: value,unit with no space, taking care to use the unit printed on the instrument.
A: 36.5,°C
